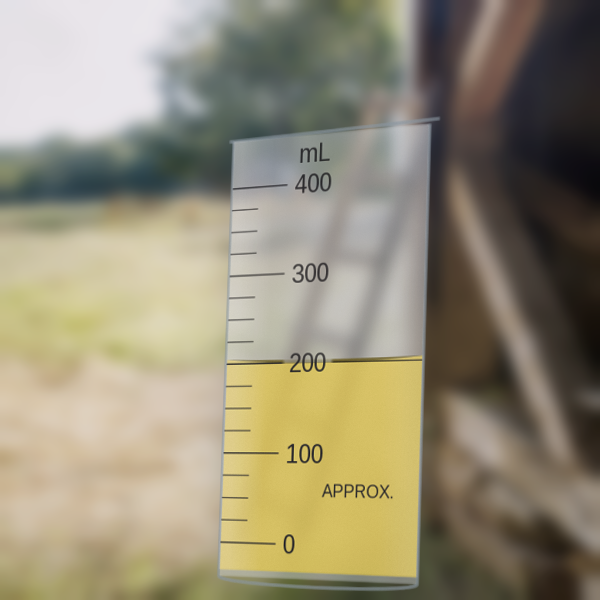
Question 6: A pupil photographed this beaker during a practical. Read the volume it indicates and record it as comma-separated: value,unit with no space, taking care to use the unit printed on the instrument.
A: 200,mL
